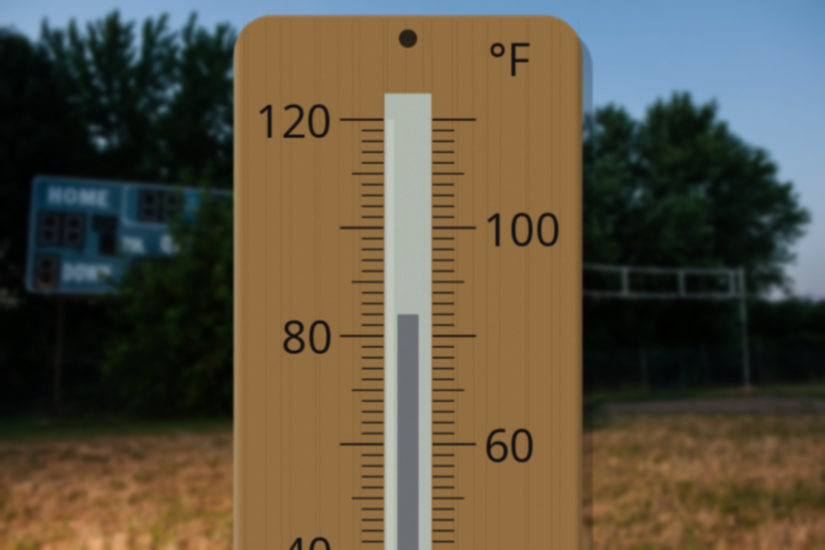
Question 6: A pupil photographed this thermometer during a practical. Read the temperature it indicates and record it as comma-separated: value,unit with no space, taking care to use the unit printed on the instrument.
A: 84,°F
